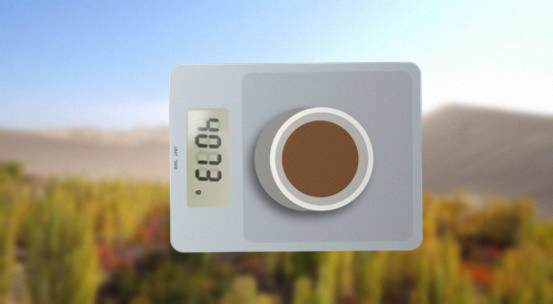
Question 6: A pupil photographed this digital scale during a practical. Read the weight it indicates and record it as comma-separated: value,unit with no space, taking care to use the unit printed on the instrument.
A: 4073,g
